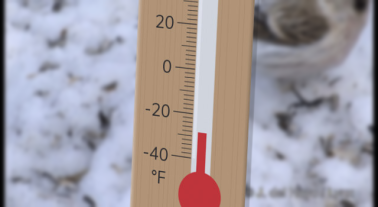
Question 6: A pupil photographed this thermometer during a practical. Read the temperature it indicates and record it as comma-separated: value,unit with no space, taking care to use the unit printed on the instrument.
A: -28,°F
